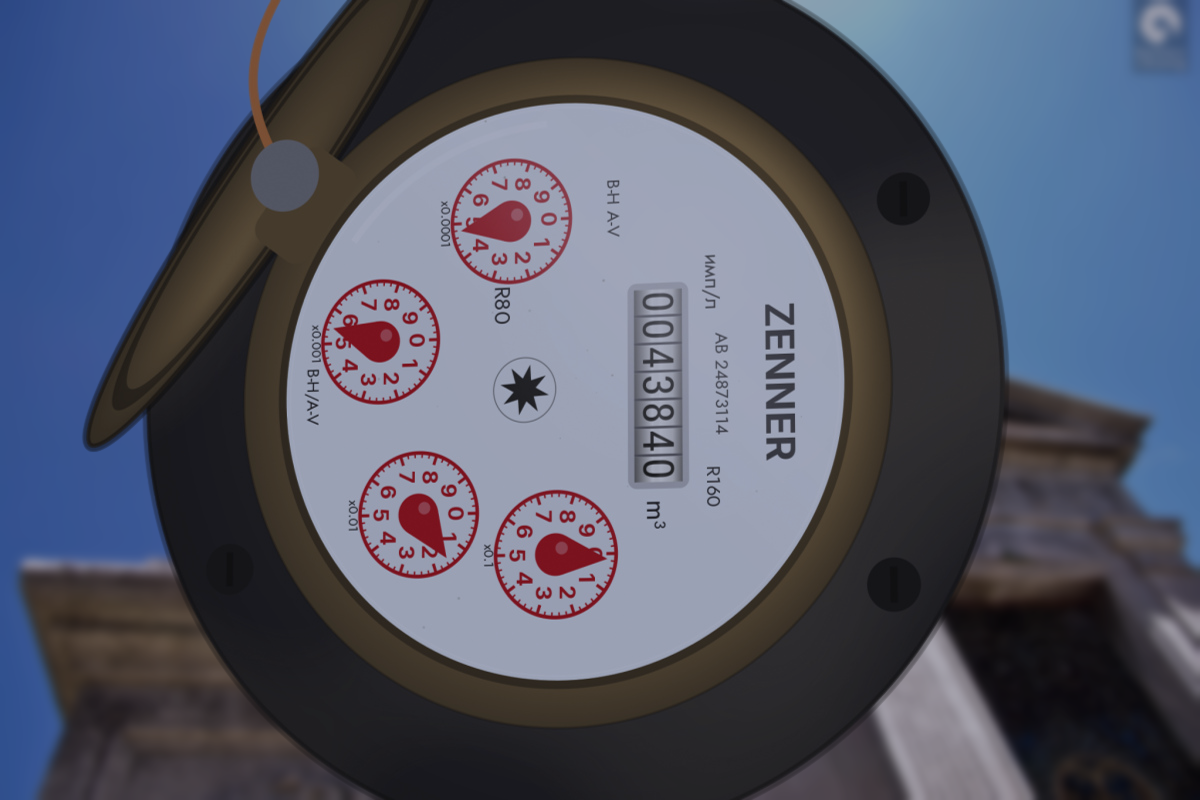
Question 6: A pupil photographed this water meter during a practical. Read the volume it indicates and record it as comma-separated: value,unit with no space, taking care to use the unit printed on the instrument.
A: 43840.0154,m³
